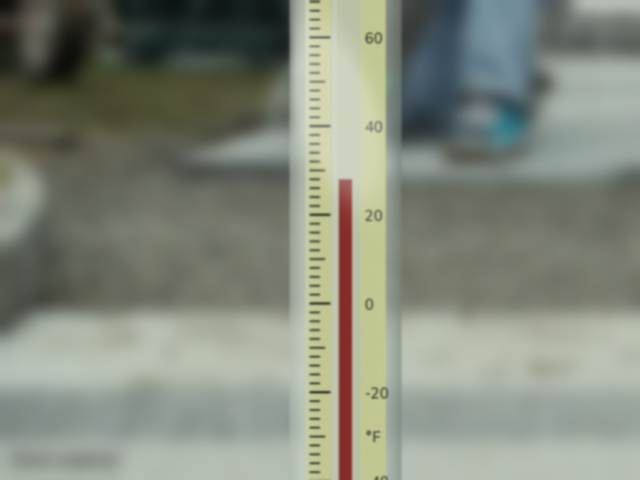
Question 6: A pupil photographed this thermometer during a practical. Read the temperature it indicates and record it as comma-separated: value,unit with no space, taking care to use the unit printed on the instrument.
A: 28,°F
